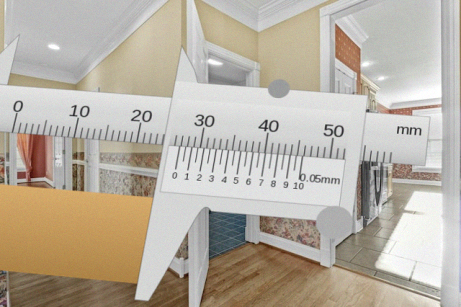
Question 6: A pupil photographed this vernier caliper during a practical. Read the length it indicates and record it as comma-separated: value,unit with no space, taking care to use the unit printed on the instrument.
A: 26.8,mm
